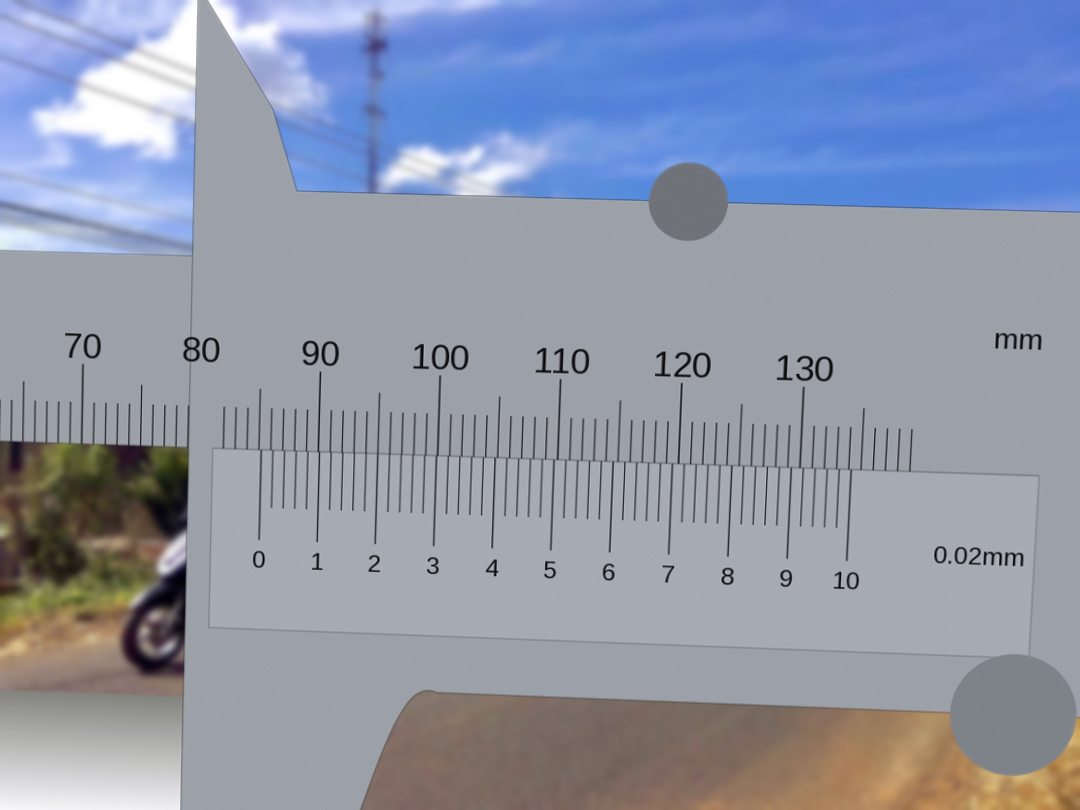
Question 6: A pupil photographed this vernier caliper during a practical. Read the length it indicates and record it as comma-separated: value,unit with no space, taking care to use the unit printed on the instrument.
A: 85.2,mm
